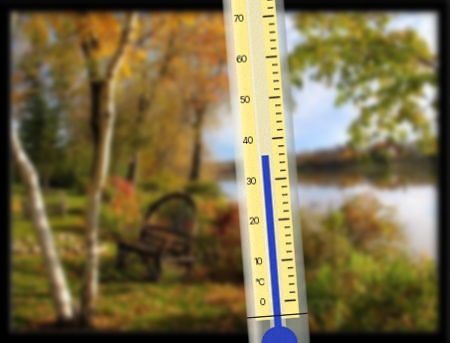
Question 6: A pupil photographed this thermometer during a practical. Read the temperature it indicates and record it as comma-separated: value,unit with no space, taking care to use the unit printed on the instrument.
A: 36,°C
